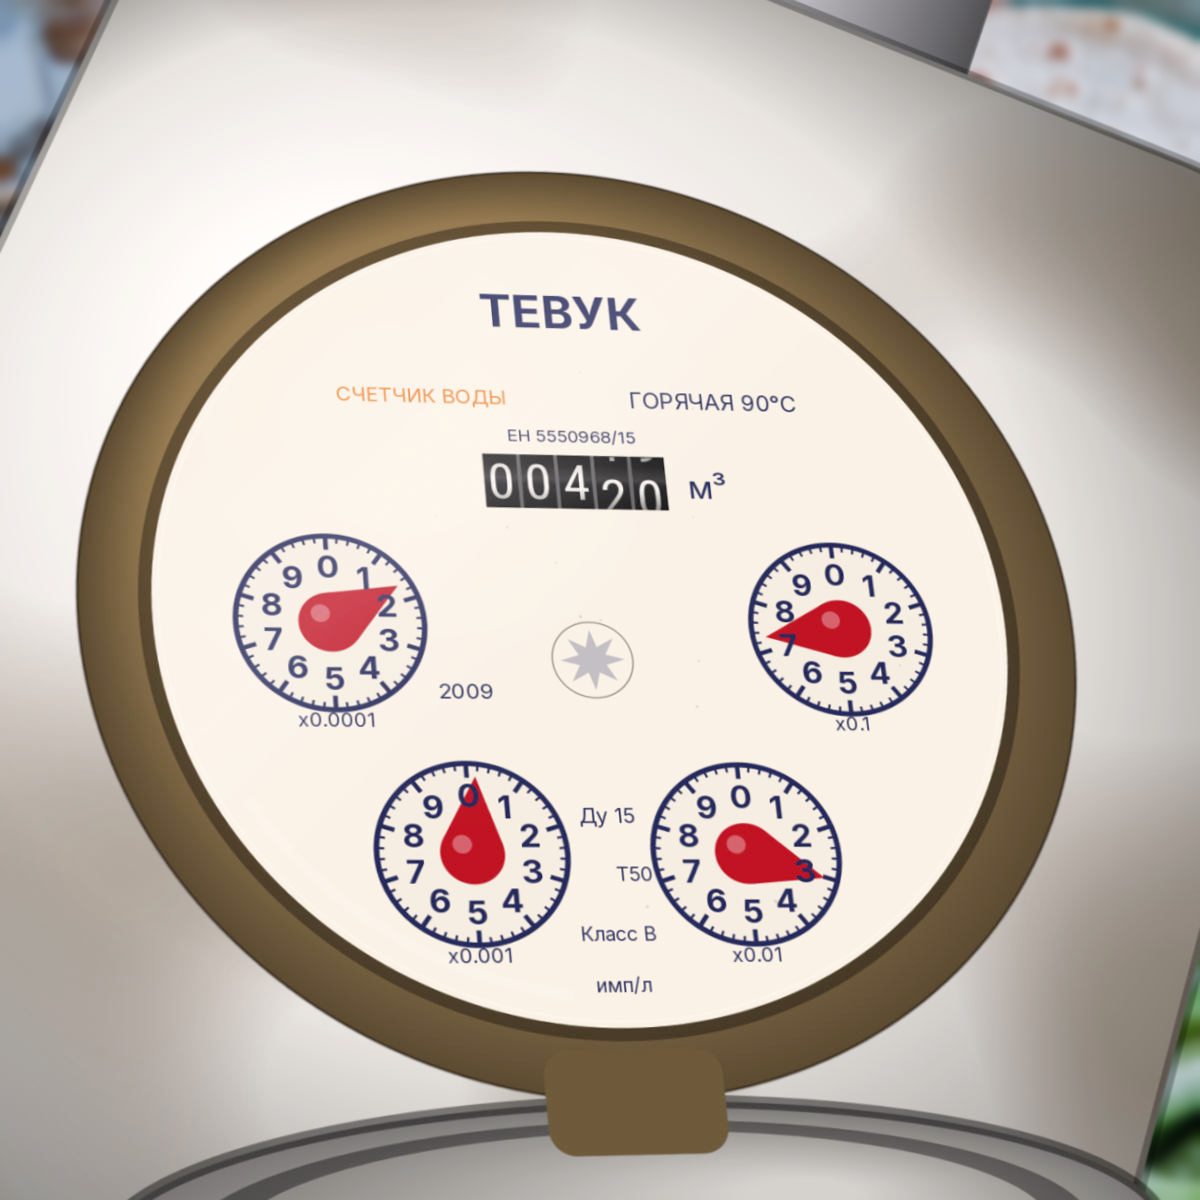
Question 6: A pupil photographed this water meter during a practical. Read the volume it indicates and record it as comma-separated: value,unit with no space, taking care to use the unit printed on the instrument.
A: 419.7301,m³
